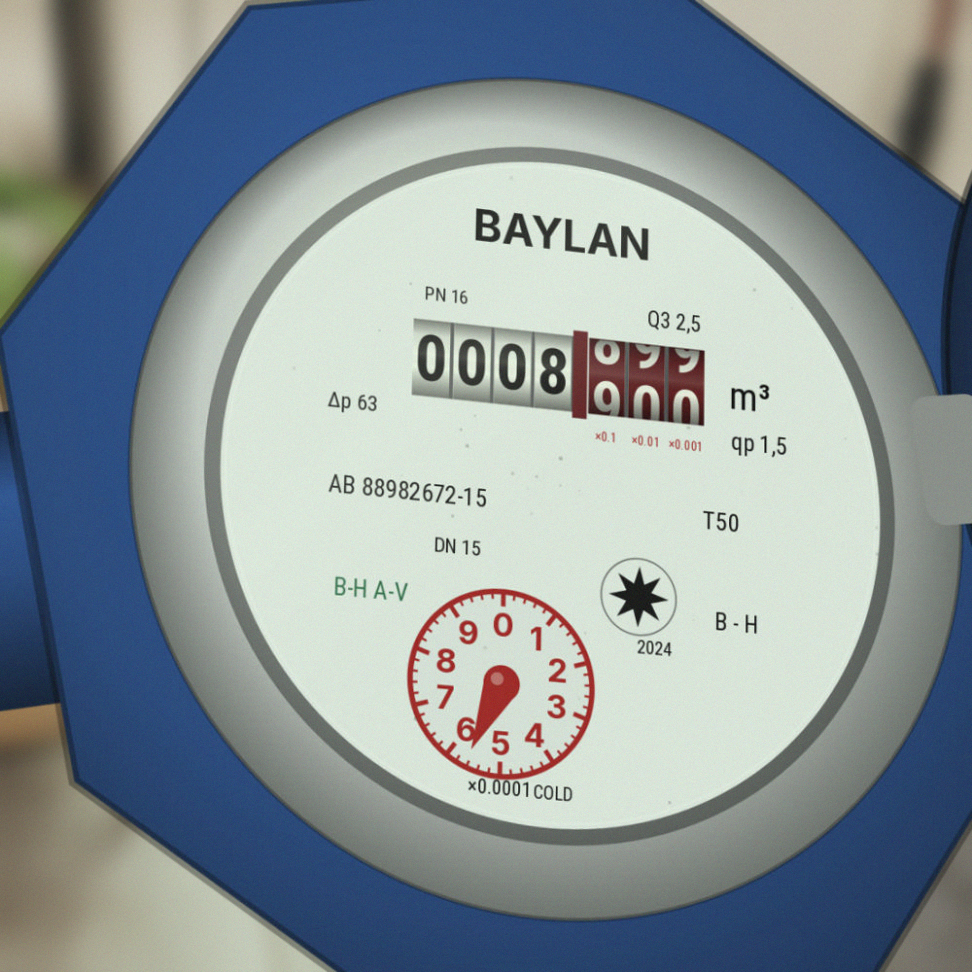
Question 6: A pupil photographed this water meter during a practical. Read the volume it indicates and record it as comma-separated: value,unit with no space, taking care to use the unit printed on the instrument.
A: 8.8995,m³
